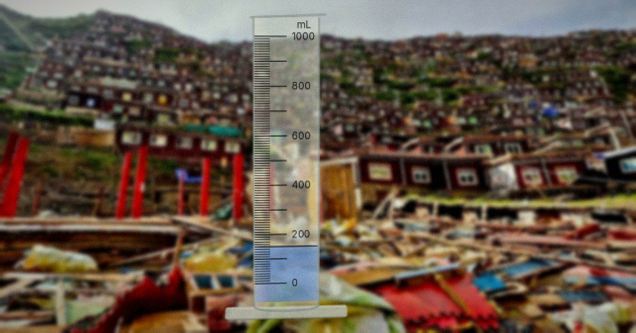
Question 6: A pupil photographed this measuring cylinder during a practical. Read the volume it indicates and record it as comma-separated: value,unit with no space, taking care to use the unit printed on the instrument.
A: 150,mL
